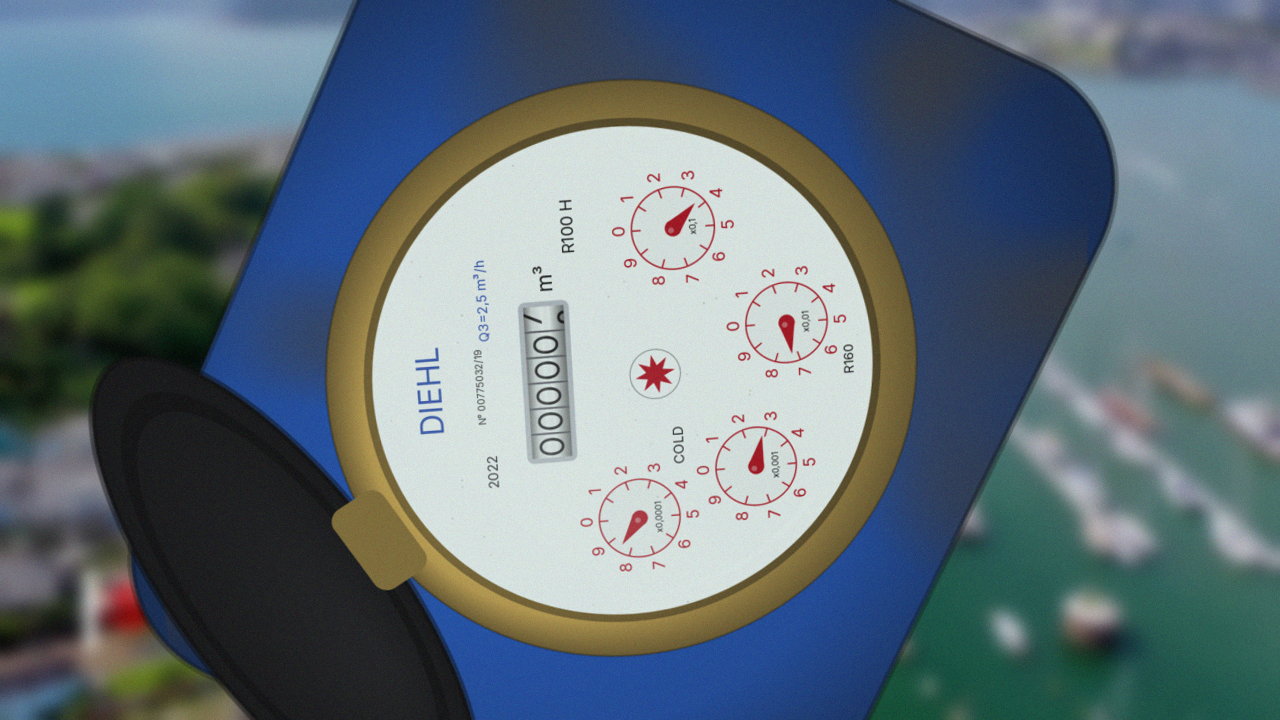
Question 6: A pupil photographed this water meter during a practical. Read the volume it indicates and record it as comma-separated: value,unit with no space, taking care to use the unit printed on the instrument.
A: 7.3728,m³
